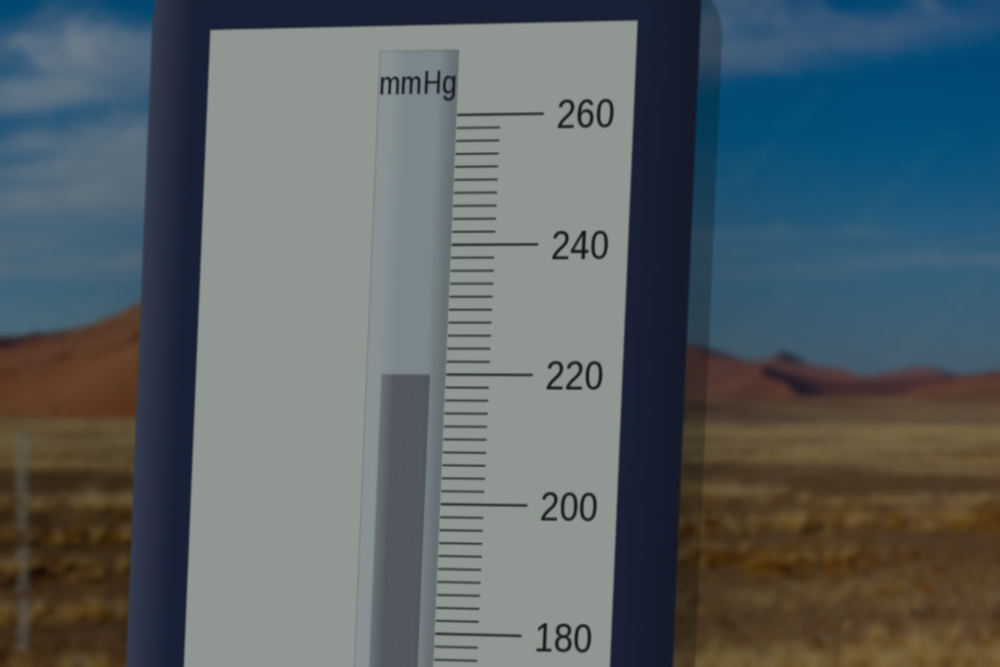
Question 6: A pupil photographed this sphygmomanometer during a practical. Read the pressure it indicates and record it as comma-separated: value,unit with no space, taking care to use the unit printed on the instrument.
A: 220,mmHg
